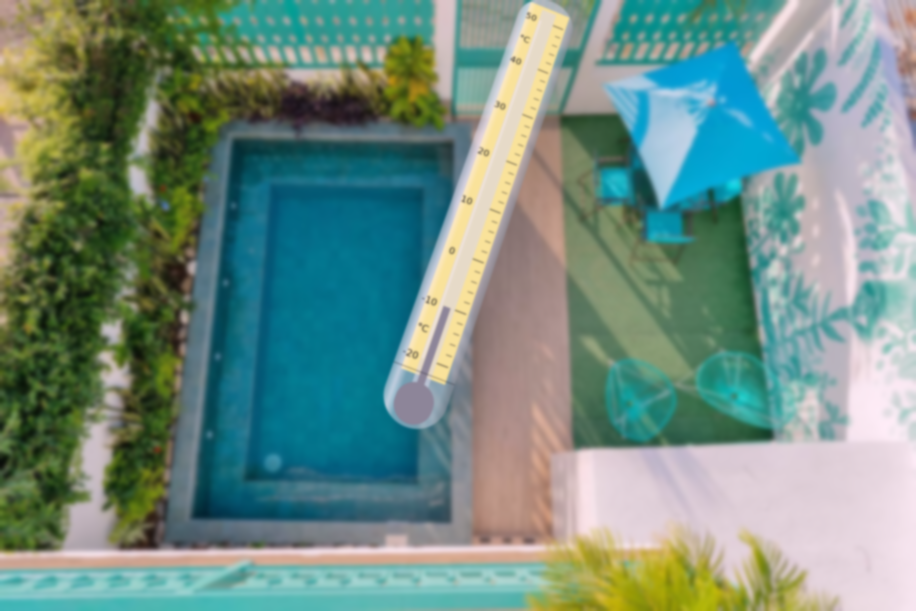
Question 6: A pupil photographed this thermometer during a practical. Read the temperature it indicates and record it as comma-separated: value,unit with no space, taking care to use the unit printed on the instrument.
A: -10,°C
